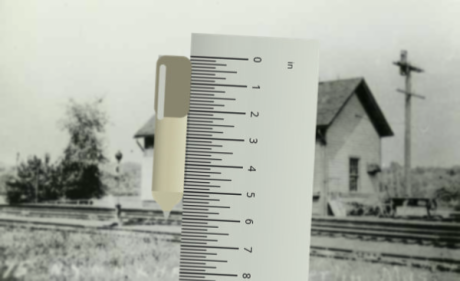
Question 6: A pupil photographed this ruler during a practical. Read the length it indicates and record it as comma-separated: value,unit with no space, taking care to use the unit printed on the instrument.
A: 6,in
